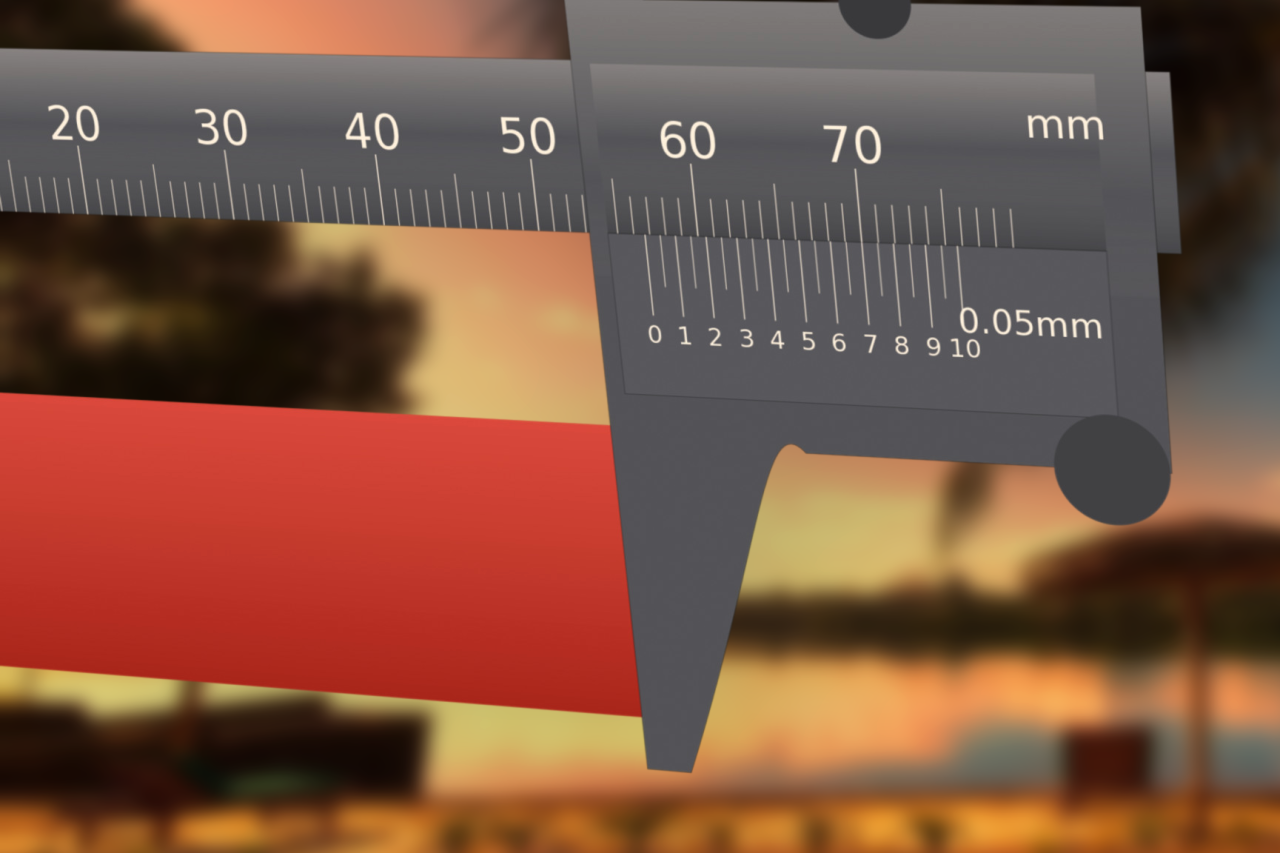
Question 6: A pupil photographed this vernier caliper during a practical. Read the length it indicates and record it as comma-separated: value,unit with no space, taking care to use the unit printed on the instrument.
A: 56.7,mm
